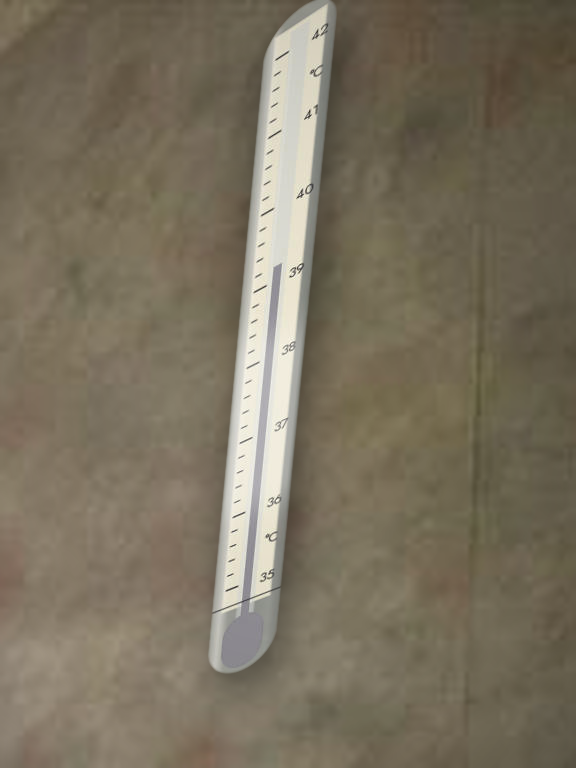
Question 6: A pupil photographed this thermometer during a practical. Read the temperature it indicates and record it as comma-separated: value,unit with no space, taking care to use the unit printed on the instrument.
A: 39.2,°C
